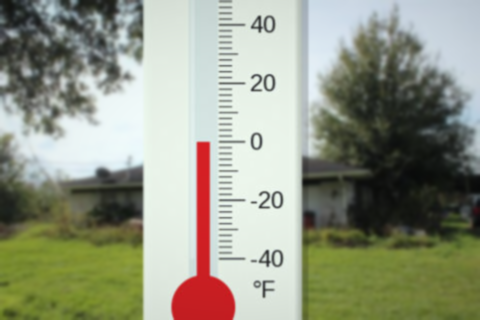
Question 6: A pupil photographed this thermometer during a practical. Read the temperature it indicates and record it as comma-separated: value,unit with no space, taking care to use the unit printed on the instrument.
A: 0,°F
